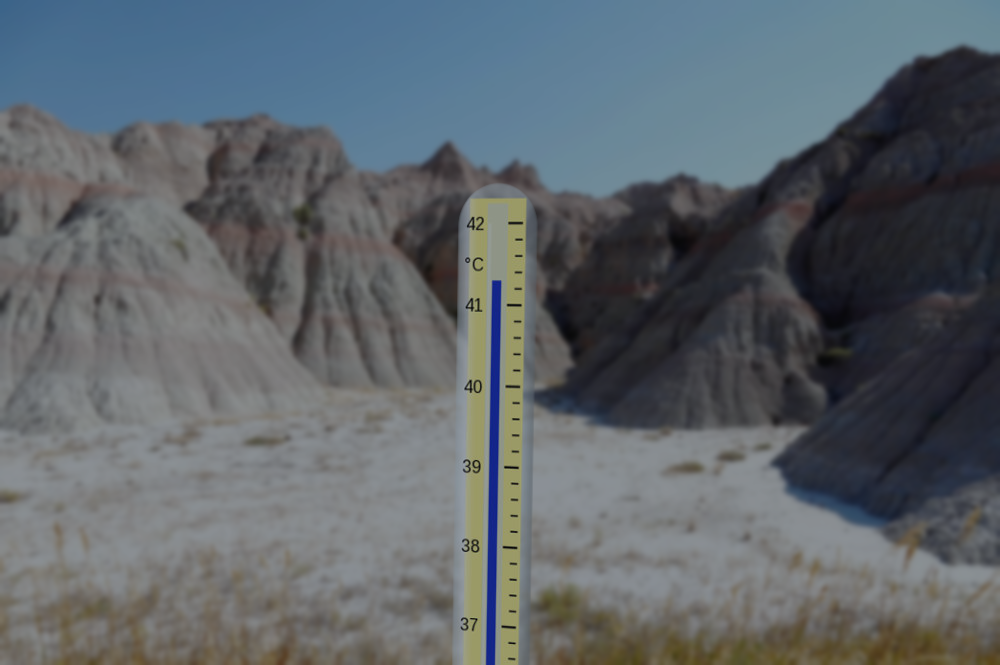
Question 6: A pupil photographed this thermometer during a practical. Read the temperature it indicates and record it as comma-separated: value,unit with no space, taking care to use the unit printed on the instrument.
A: 41.3,°C
